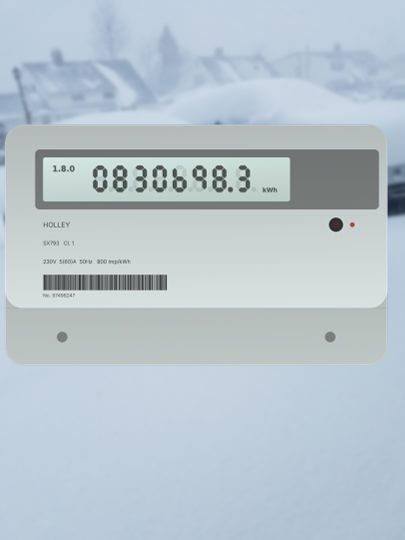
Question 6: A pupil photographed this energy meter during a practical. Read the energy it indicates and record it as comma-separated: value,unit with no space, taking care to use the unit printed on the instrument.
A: 830698.3,kWh
